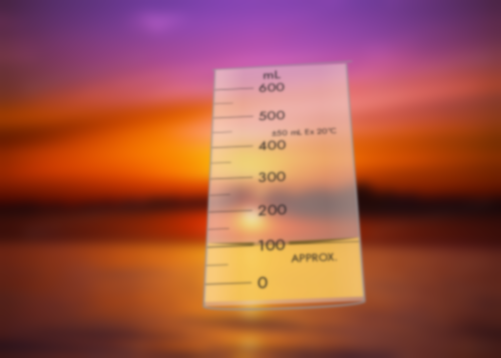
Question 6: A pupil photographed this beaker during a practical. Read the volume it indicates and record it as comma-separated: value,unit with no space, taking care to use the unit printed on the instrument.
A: 100,mL
